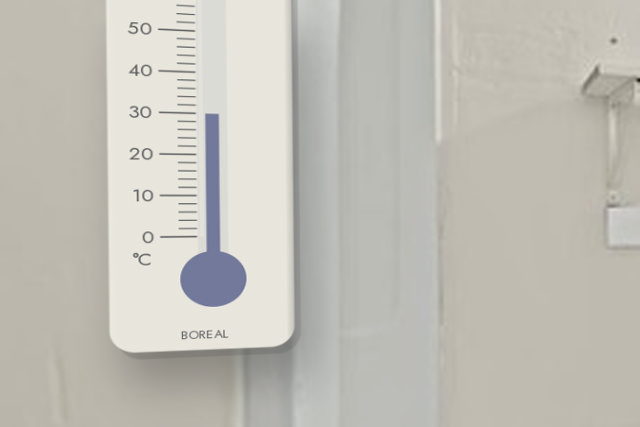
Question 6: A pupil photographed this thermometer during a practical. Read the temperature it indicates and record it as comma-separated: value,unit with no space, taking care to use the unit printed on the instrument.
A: 30,°C
